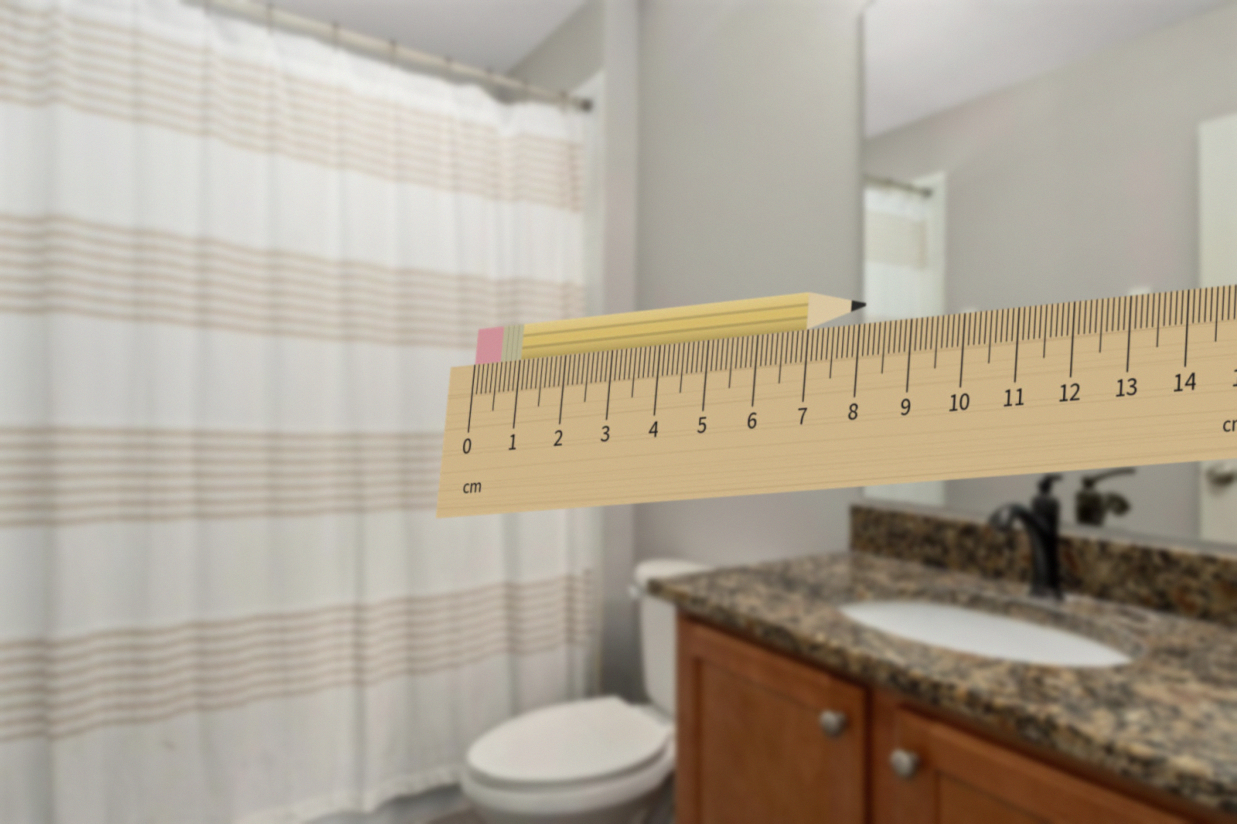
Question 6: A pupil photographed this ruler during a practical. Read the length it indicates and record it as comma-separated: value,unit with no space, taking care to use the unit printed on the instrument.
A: 8.1,cm
